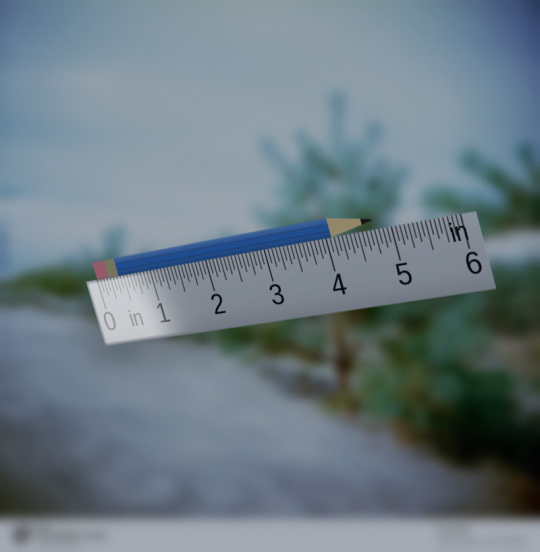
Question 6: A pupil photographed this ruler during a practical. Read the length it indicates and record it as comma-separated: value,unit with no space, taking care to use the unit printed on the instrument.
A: 4.75,in
